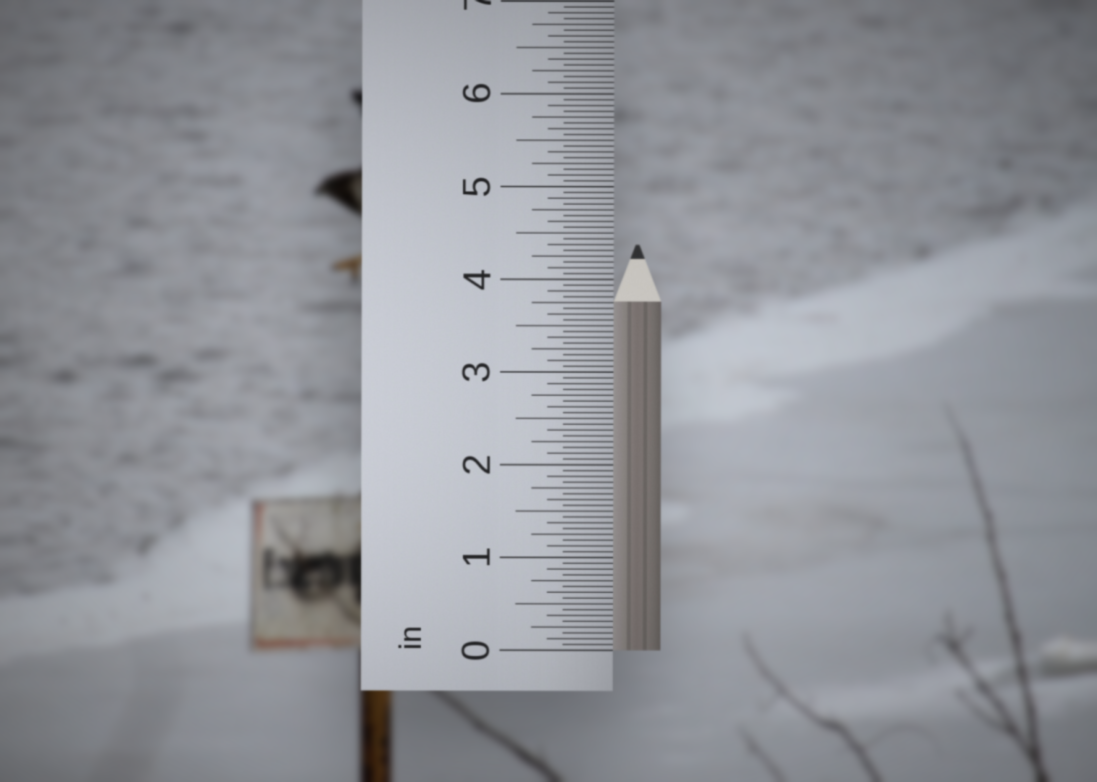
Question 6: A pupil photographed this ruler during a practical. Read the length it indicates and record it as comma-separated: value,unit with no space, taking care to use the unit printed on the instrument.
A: 4.375,in
